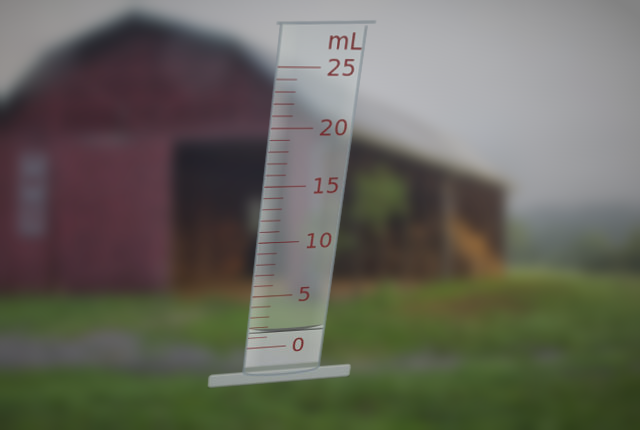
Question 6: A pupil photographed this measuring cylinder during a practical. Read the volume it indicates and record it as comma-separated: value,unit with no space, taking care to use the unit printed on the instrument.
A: 1.5,mL
